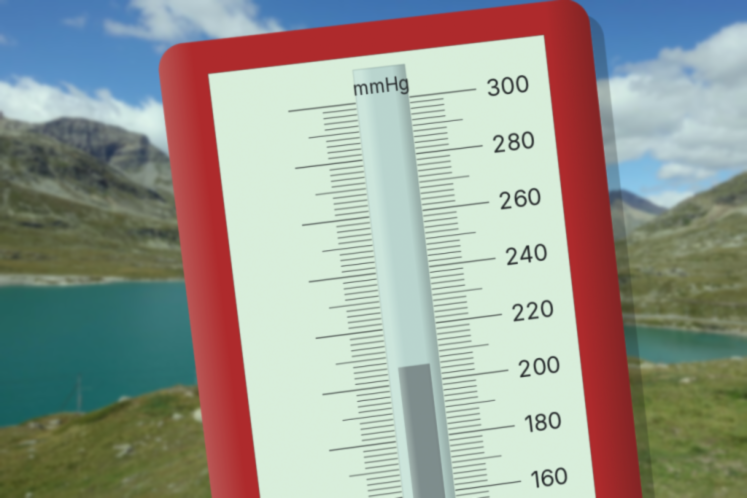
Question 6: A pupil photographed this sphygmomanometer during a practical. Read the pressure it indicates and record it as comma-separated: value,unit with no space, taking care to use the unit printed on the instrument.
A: 206,mmHg
